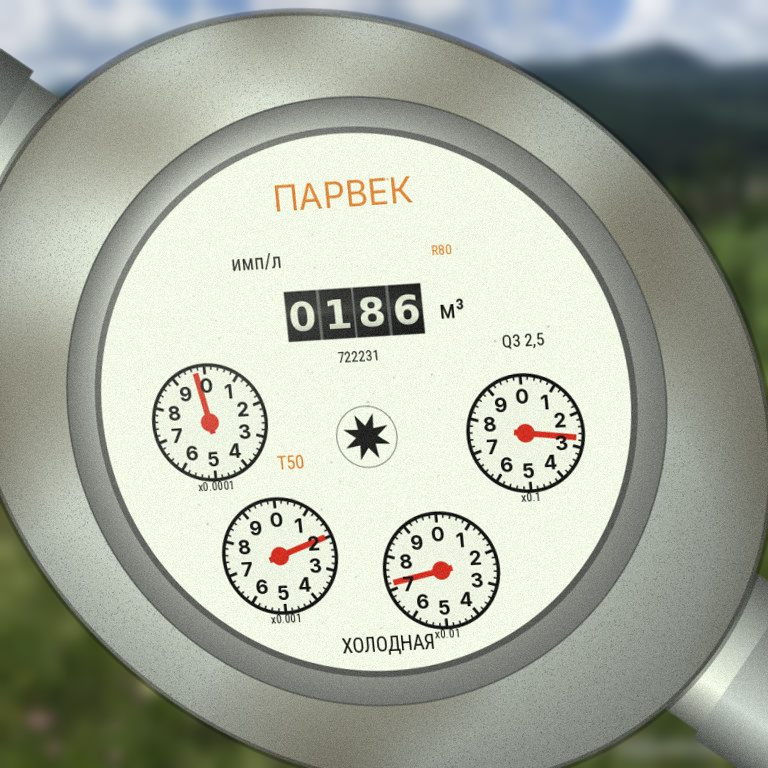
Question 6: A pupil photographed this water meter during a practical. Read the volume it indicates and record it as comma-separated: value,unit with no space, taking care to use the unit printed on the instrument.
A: 186.2719,m³
